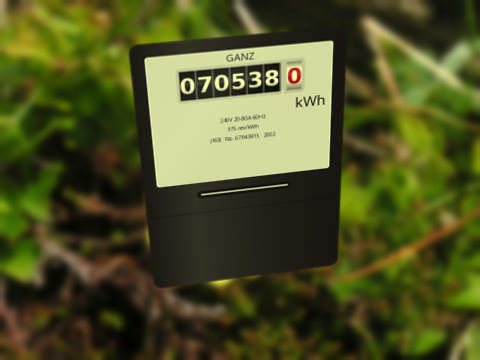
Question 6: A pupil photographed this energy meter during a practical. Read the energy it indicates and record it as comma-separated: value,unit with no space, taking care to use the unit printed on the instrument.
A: 70538.0,kWh
